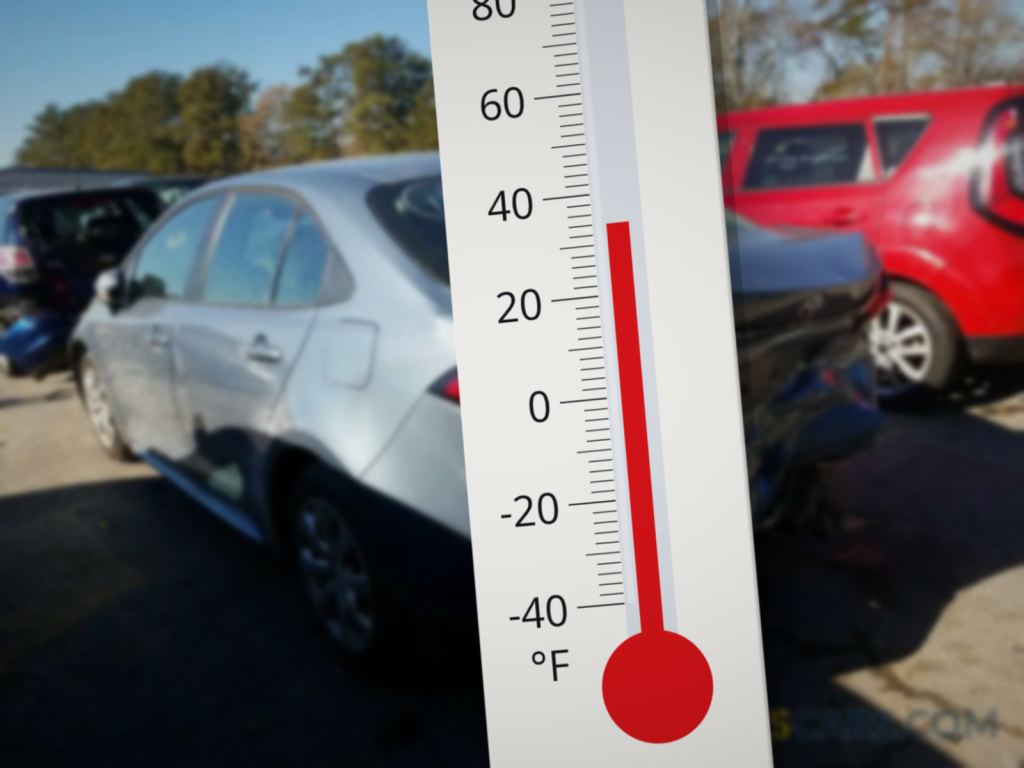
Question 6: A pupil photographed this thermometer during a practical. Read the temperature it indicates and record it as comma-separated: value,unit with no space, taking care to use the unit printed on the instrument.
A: 34,°F
